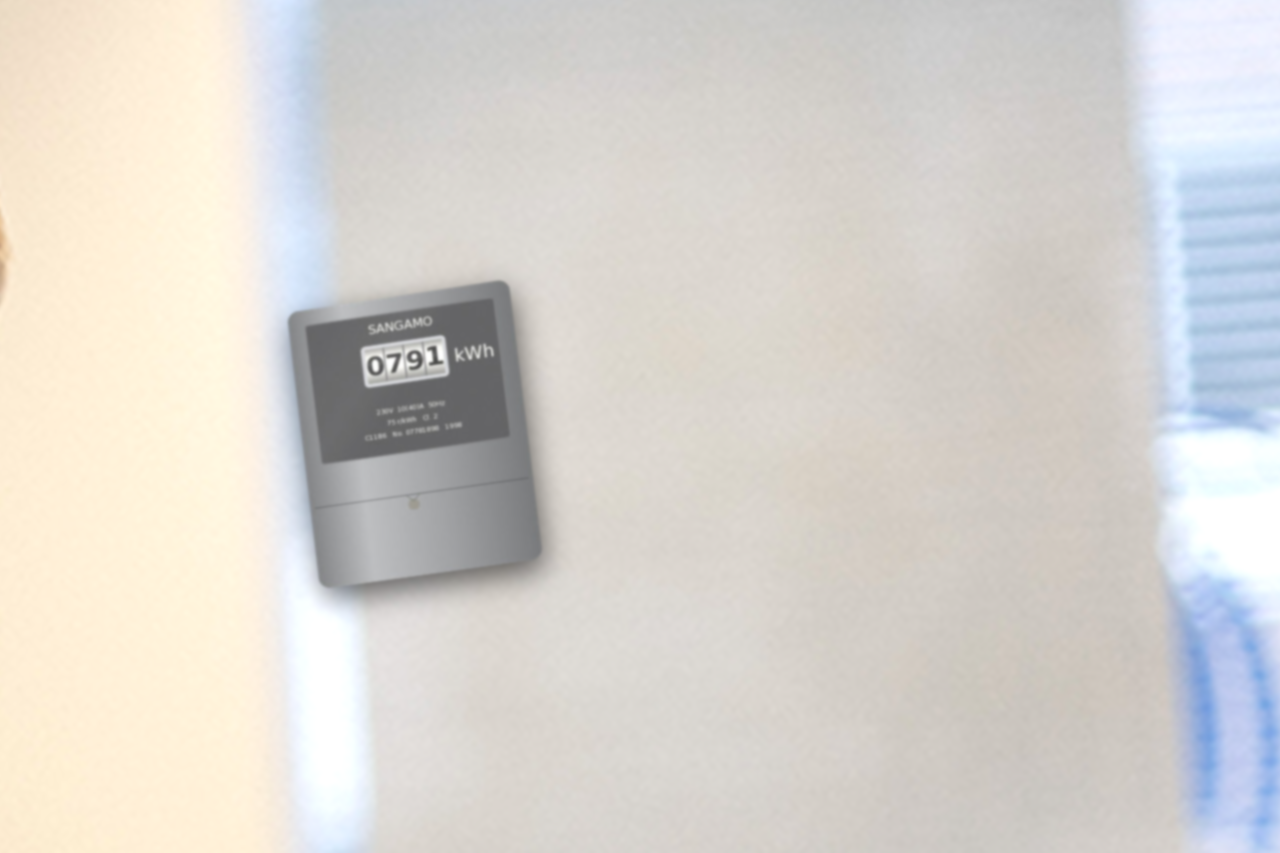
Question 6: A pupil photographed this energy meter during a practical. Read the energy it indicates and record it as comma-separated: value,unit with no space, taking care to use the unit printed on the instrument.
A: 791,kWh
